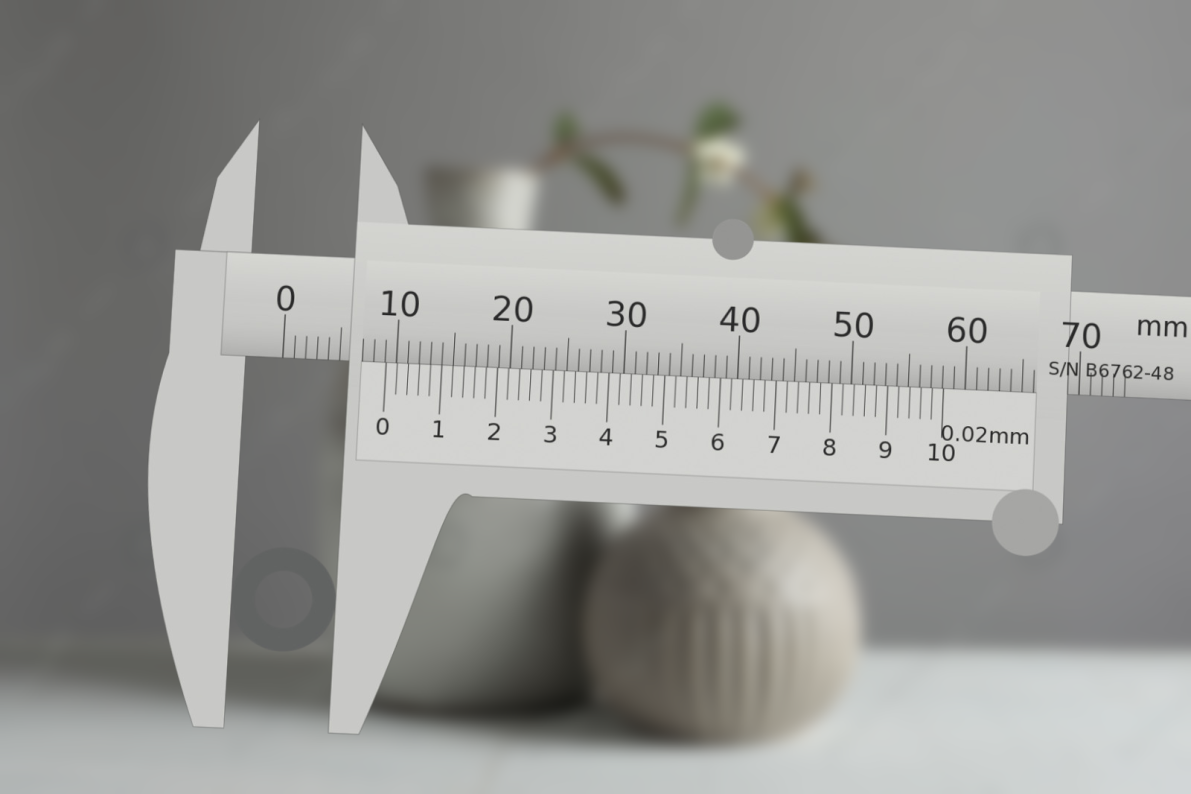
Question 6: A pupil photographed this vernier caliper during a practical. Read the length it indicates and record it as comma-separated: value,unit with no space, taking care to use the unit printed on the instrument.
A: 9.1,mm
